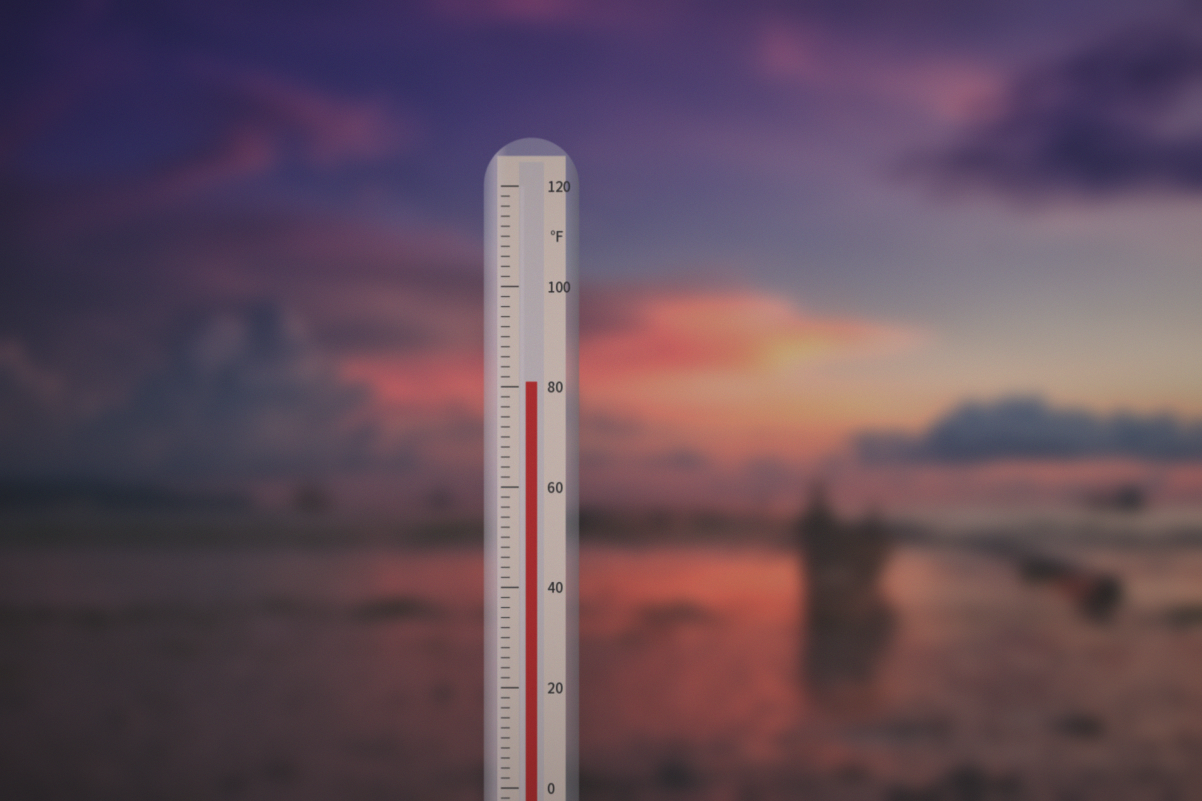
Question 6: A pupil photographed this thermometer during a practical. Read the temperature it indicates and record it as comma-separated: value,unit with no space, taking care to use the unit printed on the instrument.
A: 81,°F
